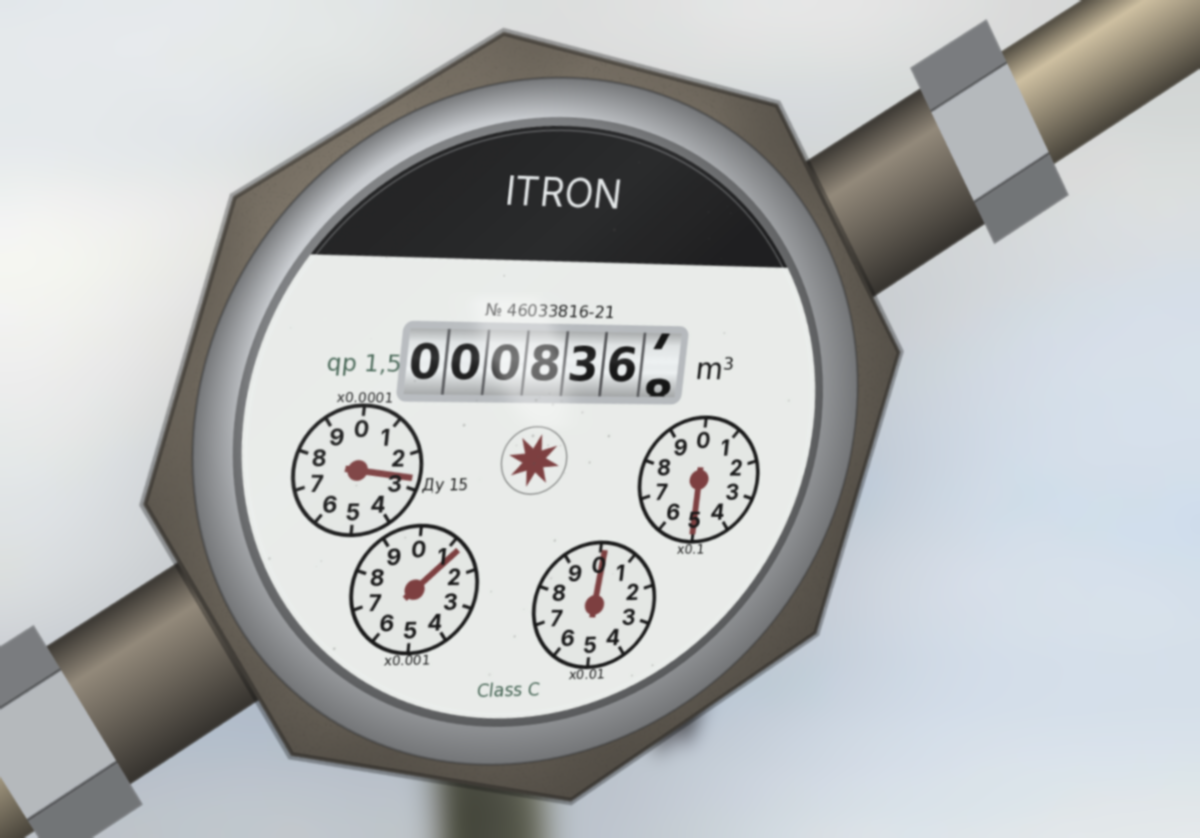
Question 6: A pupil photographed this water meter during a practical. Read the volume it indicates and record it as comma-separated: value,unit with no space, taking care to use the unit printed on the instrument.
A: 8367.5012,m³
